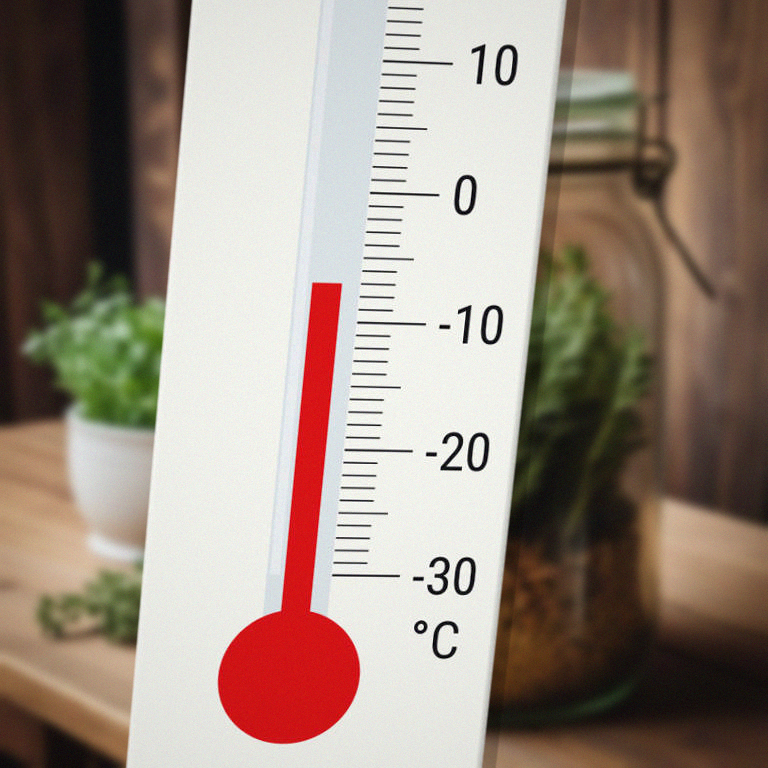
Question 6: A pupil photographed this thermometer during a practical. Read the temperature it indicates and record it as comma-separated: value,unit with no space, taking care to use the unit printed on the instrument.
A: -7,°C
